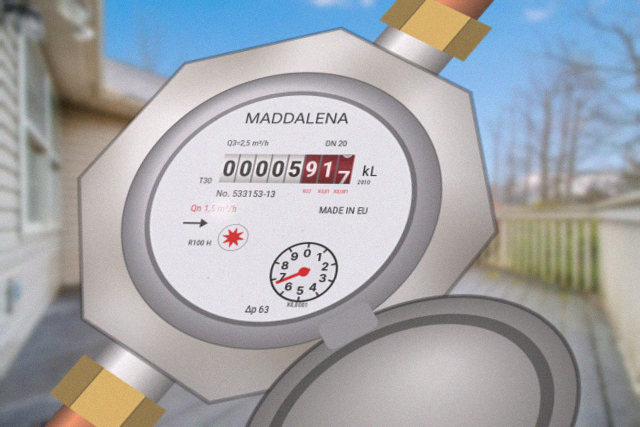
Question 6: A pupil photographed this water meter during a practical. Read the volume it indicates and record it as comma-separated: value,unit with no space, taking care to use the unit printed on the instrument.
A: 5.9166,kL
